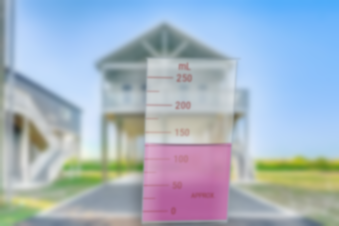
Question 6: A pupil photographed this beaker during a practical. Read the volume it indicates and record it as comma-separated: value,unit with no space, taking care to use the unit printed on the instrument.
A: 125,mL
